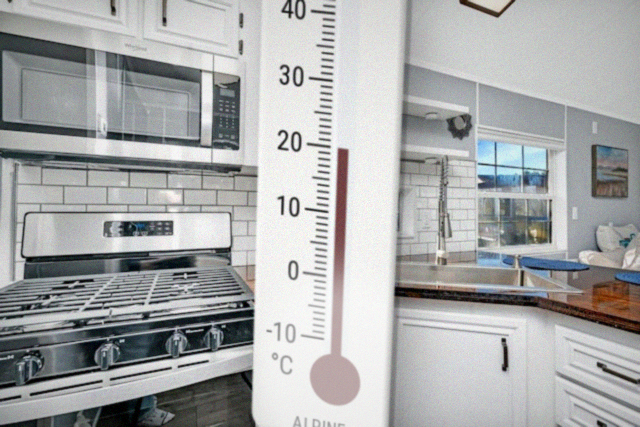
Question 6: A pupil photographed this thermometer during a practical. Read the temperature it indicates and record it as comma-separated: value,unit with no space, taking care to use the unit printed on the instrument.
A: 20,°C
